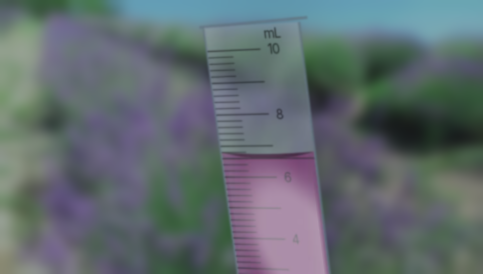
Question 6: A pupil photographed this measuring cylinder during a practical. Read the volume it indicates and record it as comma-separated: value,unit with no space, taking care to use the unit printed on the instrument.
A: 6.6,mL
